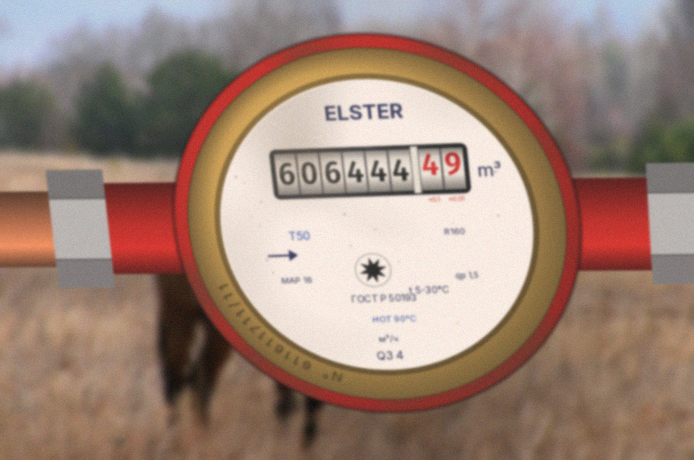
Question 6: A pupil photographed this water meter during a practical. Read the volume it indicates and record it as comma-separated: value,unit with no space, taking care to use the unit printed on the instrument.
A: 606444.49,m³
